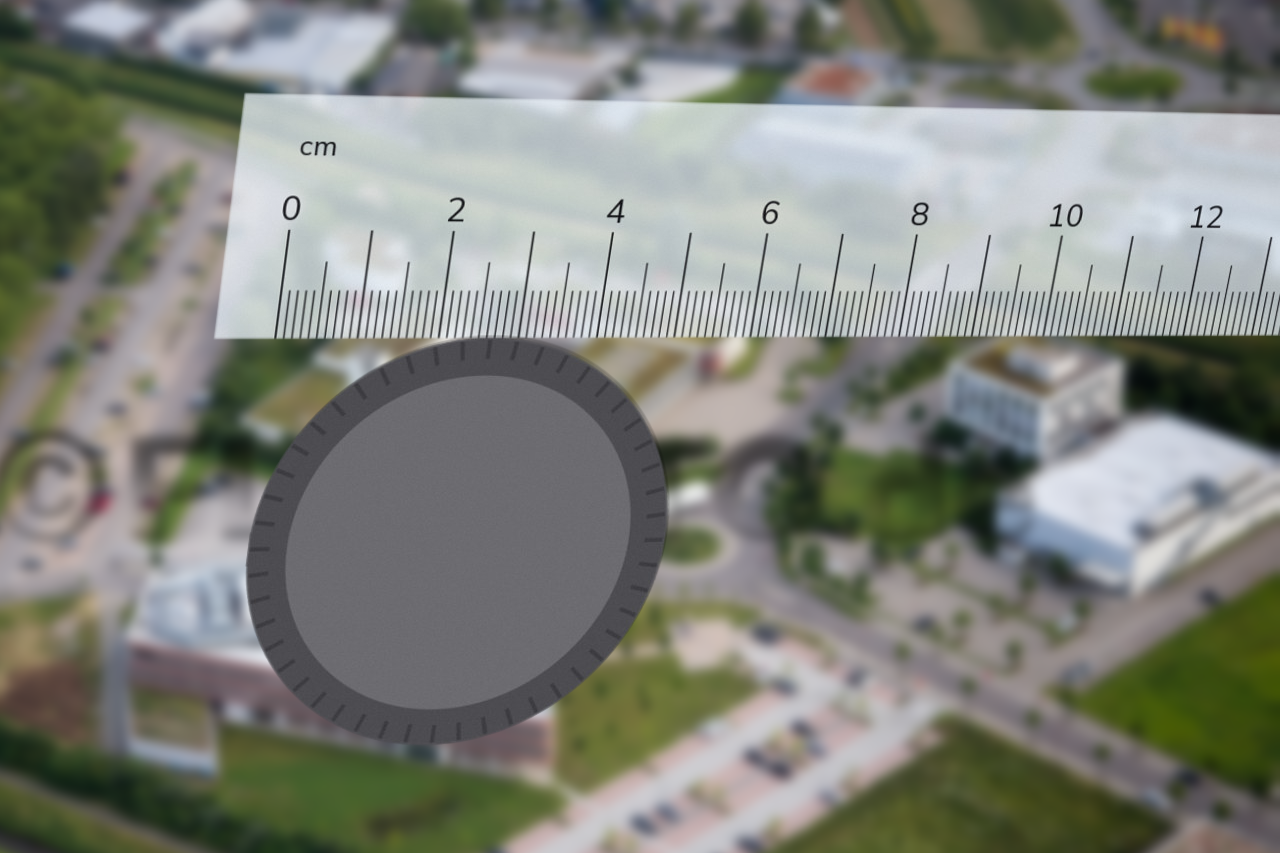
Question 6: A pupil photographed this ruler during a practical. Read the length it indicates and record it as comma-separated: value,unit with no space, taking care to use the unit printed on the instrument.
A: 5.3,cm
